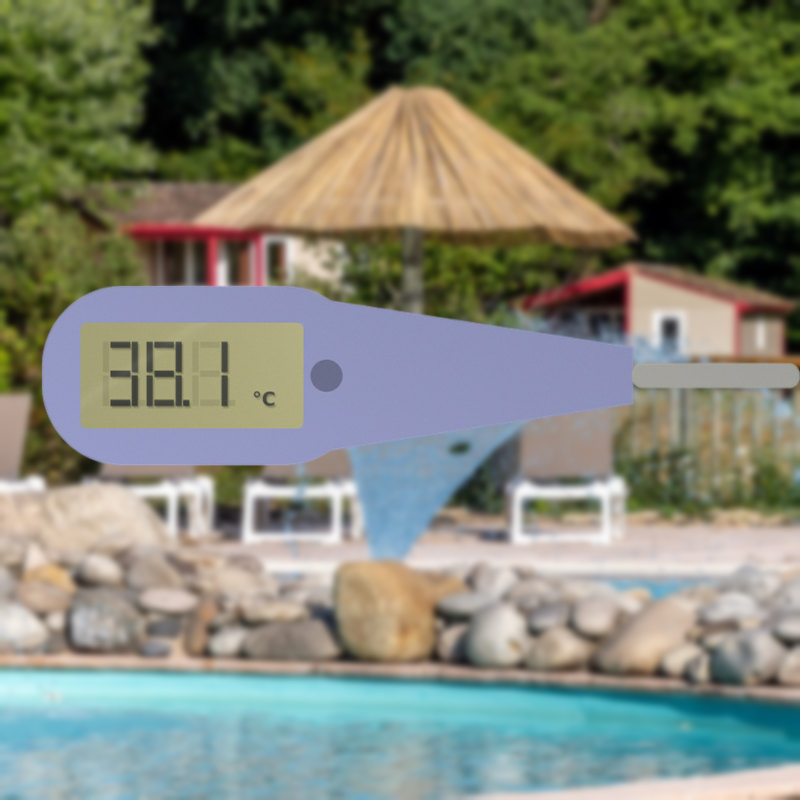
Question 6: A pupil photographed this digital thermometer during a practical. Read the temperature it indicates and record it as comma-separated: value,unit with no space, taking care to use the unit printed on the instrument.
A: 38.1,°C
